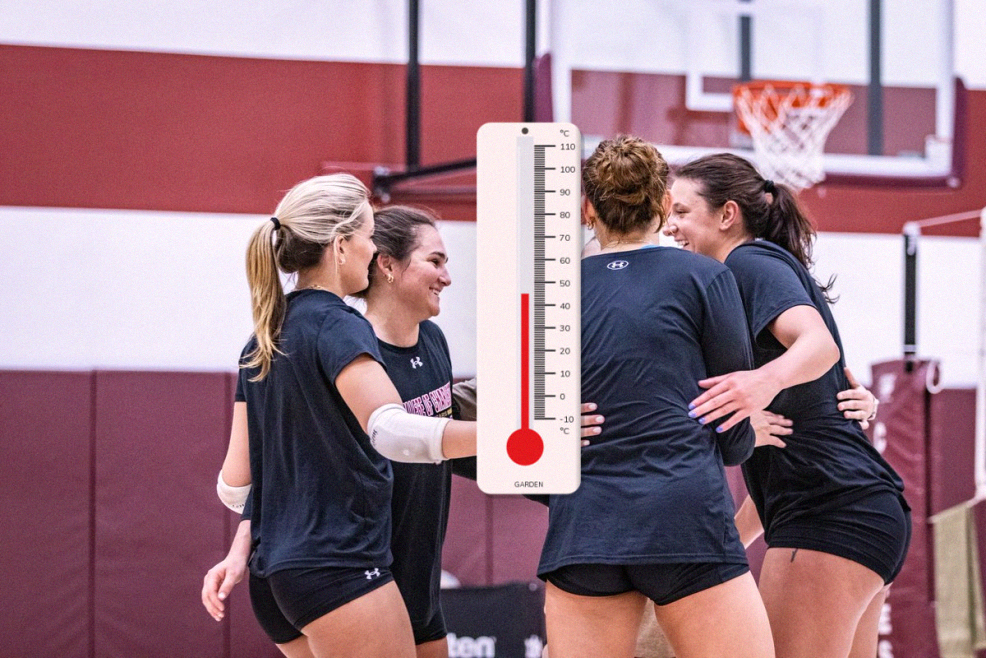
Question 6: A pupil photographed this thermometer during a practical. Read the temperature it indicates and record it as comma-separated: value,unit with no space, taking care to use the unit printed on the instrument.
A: 45,°C
